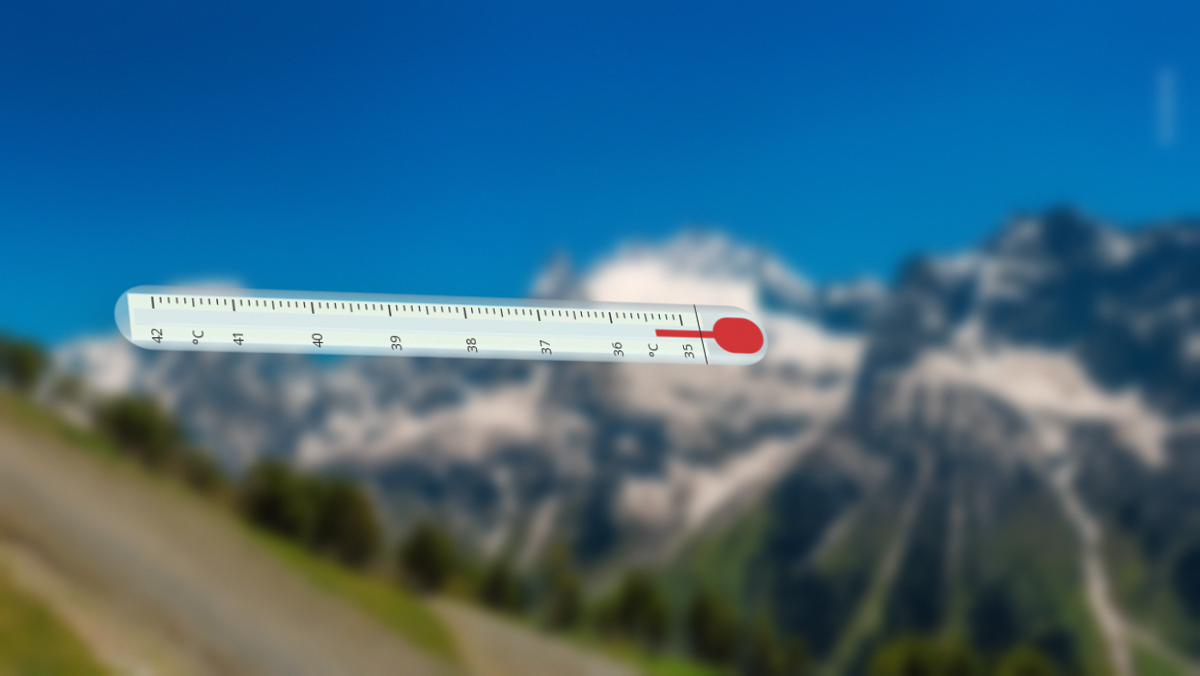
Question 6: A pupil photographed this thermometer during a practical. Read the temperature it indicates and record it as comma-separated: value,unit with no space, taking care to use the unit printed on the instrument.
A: 35.4,°C
